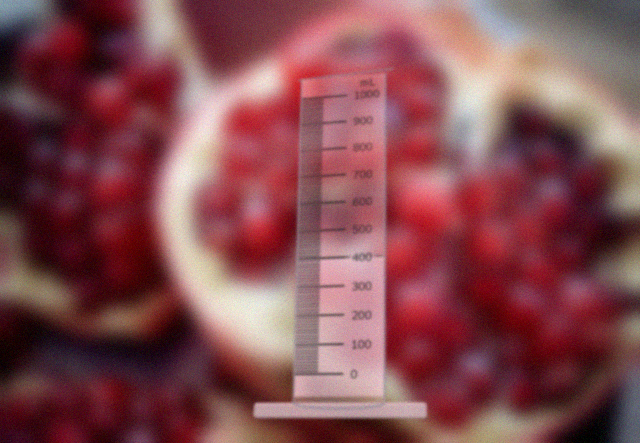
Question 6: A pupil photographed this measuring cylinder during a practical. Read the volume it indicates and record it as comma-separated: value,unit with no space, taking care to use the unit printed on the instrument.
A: 400,mL
